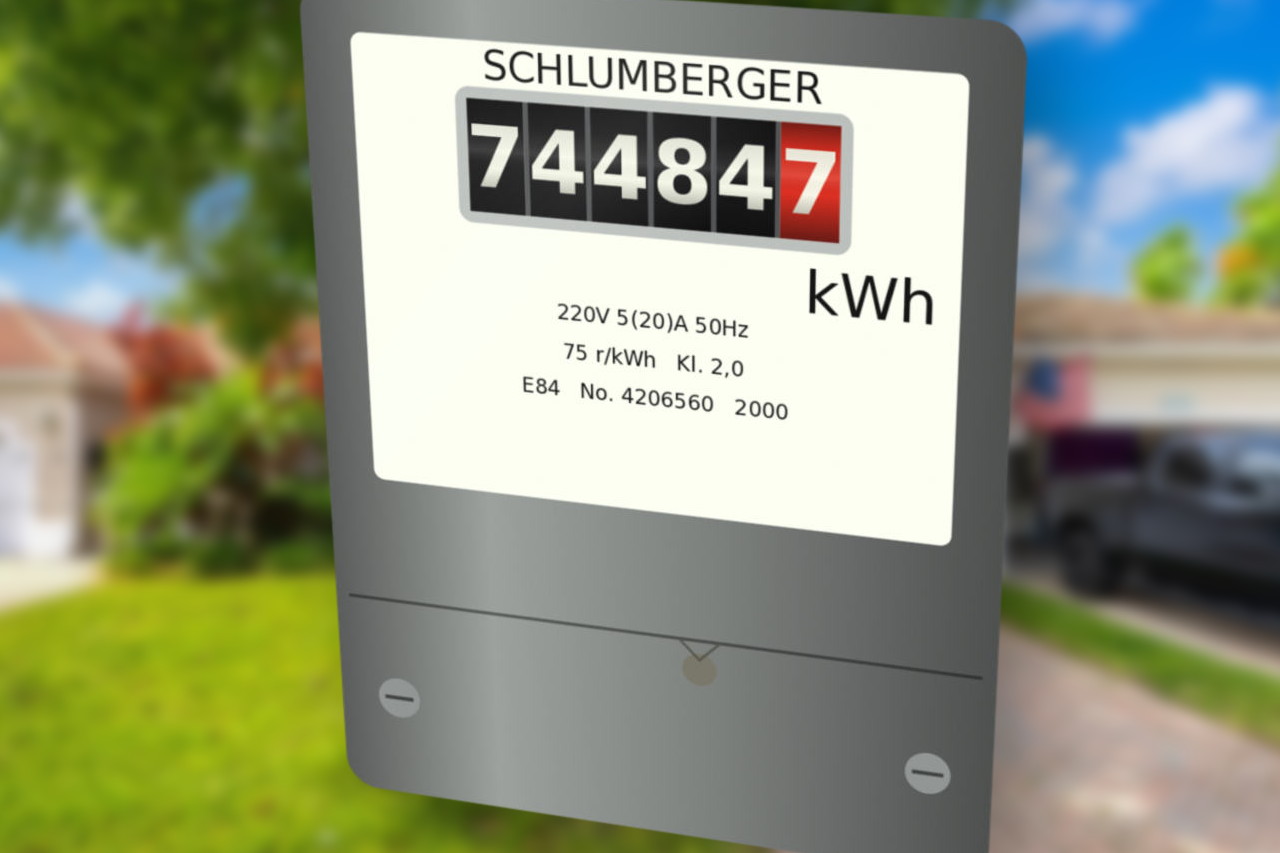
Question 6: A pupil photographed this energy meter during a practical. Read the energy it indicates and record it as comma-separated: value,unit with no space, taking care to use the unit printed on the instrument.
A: 74484.7,kWh
